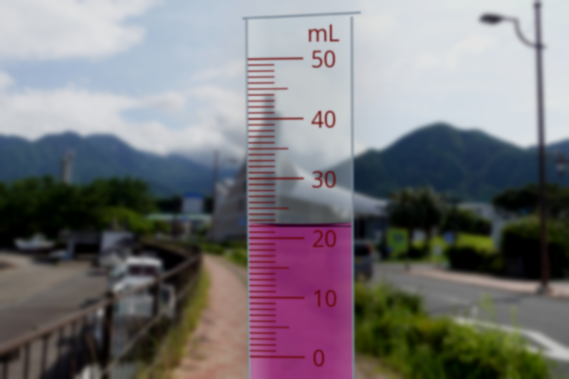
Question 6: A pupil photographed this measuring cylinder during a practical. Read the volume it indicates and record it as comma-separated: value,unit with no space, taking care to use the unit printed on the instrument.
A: 22,mL
